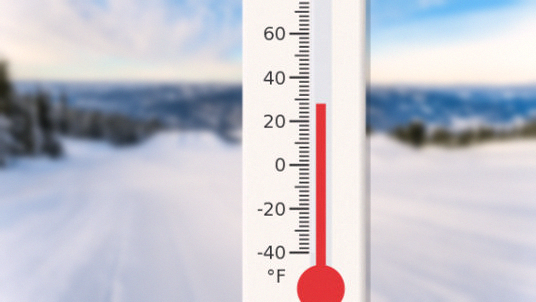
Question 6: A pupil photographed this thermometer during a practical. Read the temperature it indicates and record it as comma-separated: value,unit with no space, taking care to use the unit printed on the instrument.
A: 28,°F
